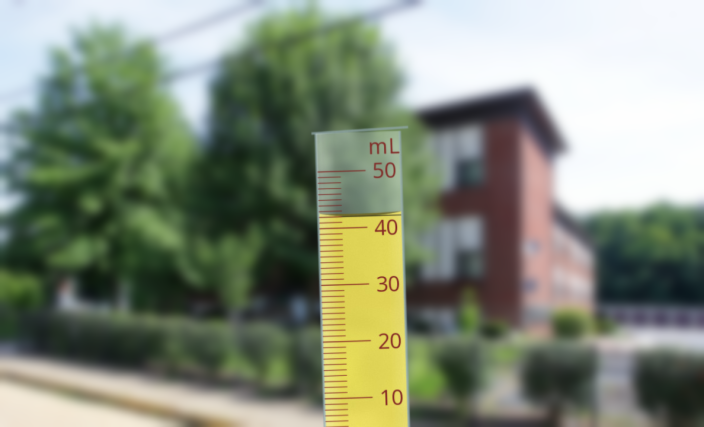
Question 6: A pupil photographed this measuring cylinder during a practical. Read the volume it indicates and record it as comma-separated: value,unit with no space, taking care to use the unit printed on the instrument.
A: 42,mL
